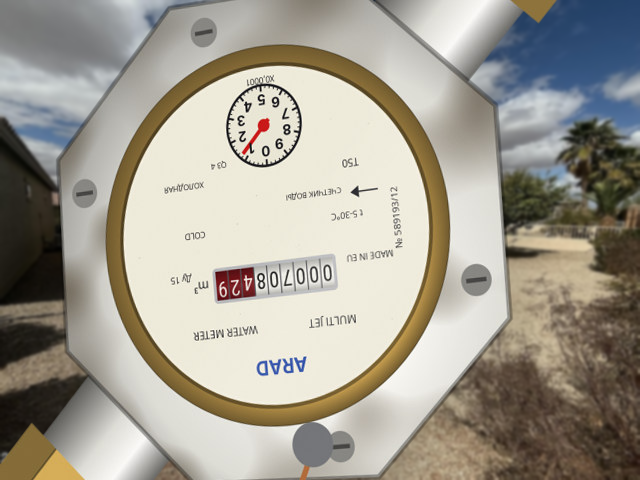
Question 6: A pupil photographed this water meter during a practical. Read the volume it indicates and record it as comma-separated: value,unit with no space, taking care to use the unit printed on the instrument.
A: 708.4291,m³
